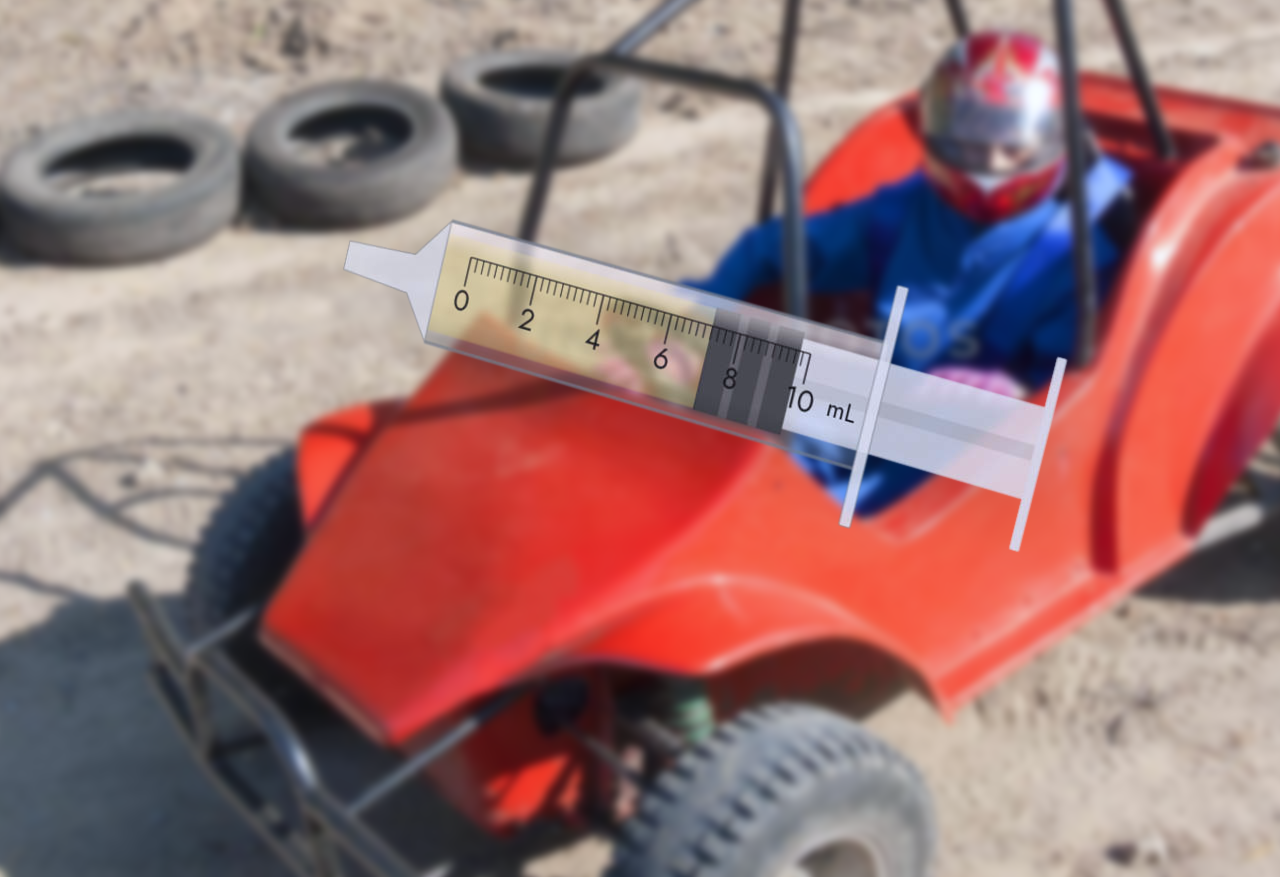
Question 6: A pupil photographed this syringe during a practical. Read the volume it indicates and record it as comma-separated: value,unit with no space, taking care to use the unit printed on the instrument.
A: 7.2,mL
